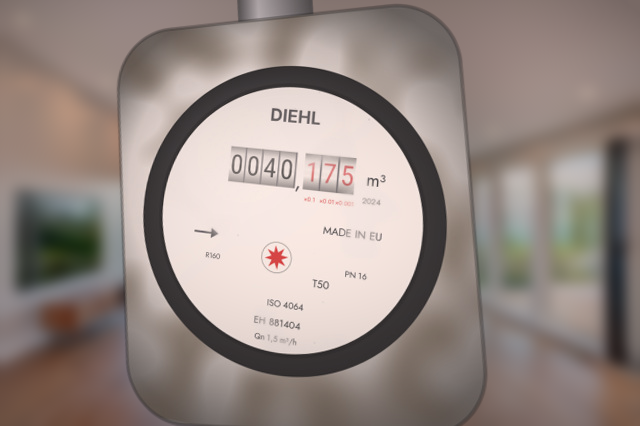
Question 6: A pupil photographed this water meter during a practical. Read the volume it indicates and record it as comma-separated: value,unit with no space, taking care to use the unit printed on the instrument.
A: 40.175,m³
